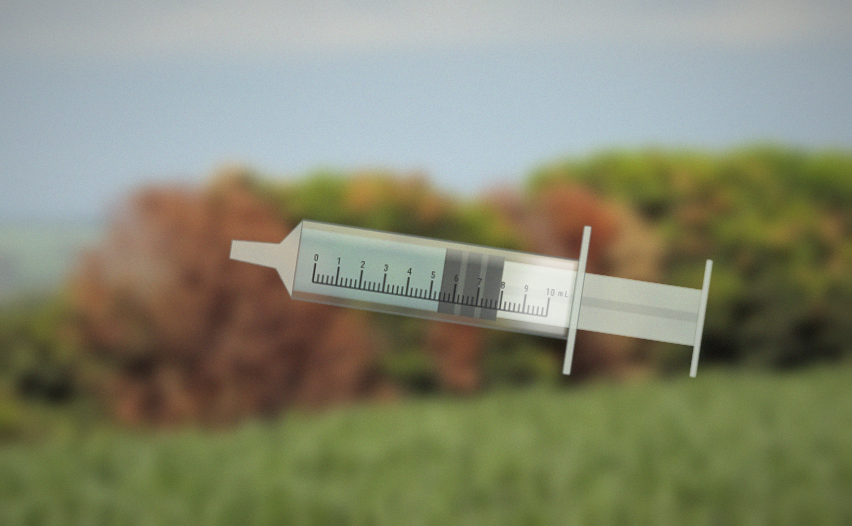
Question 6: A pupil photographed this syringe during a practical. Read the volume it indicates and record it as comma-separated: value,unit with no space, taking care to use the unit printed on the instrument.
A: 5.4,mL
